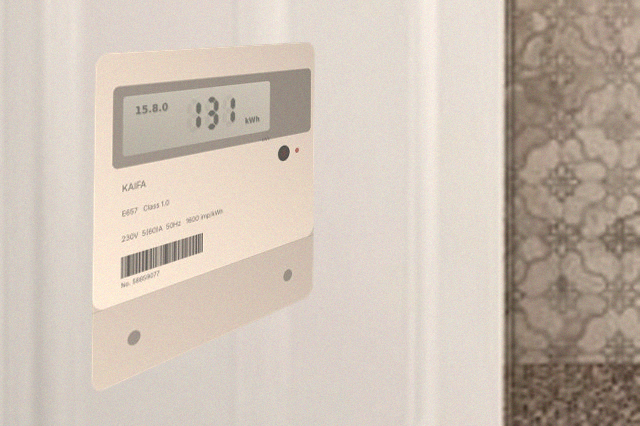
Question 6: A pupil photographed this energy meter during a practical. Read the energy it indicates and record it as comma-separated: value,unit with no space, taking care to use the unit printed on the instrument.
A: 131,kWh
